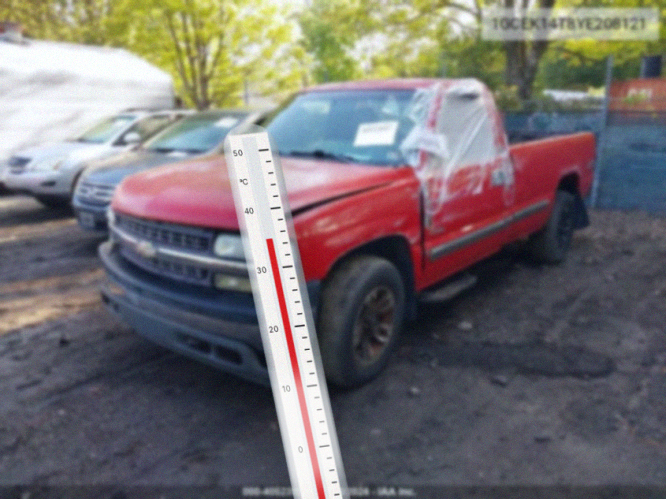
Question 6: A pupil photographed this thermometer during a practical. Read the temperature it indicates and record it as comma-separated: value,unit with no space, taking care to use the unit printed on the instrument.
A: 35,°C
